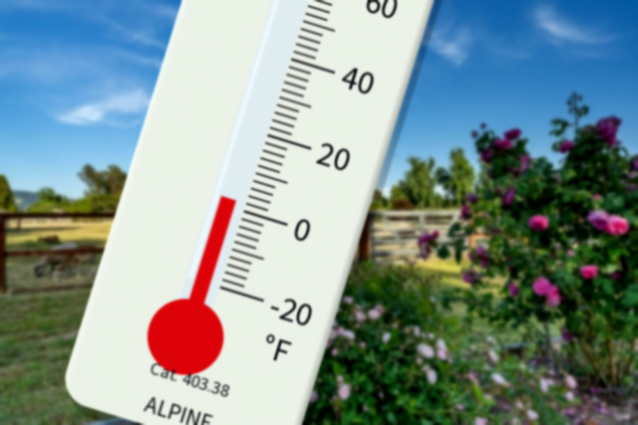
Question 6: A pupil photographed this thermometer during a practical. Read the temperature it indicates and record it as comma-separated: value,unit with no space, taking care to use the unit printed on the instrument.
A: 2,°F
